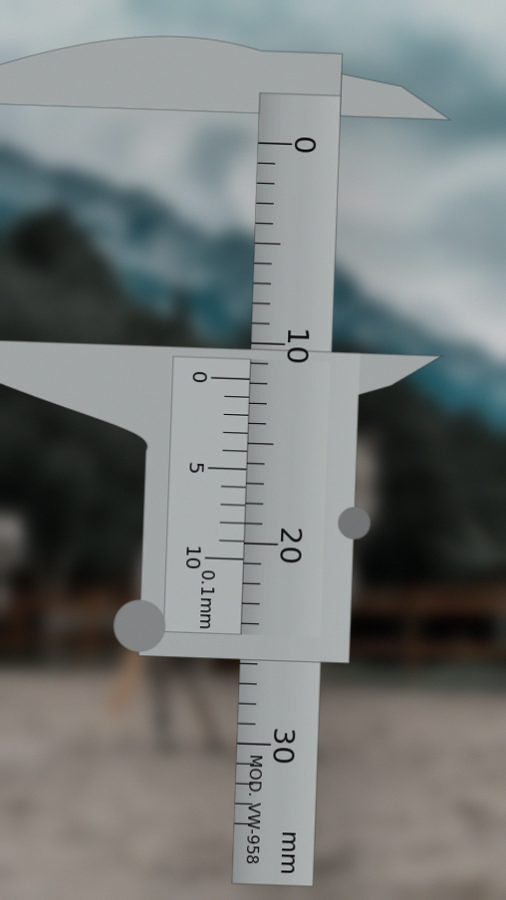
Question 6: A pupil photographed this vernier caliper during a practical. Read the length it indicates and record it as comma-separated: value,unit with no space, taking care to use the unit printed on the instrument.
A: 11.8,mm
